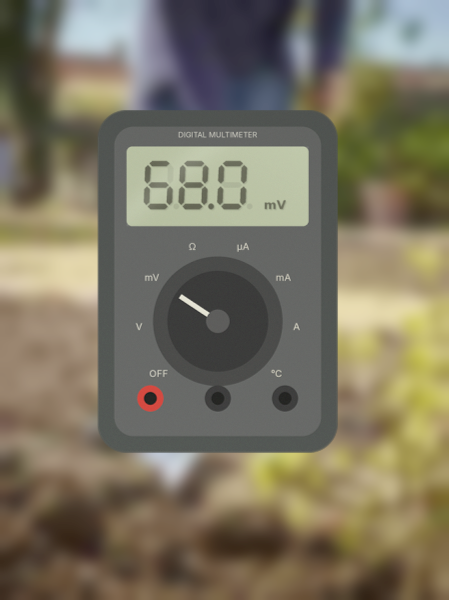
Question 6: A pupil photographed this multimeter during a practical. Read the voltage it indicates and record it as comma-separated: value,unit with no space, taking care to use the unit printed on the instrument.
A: 68.0,mV
